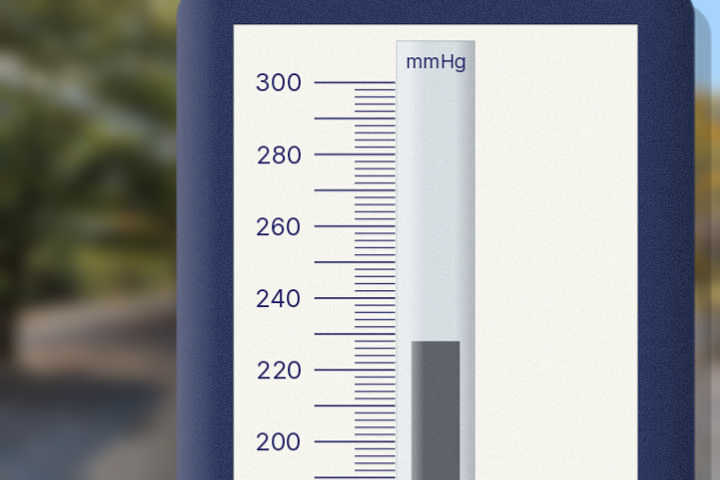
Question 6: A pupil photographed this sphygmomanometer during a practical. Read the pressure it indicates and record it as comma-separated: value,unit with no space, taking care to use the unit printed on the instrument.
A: 228,mmHg
